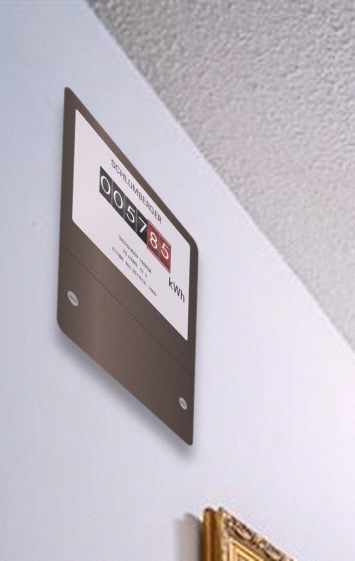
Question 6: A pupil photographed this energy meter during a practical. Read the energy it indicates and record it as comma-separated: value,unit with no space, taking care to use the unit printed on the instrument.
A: 57.85,kWh
